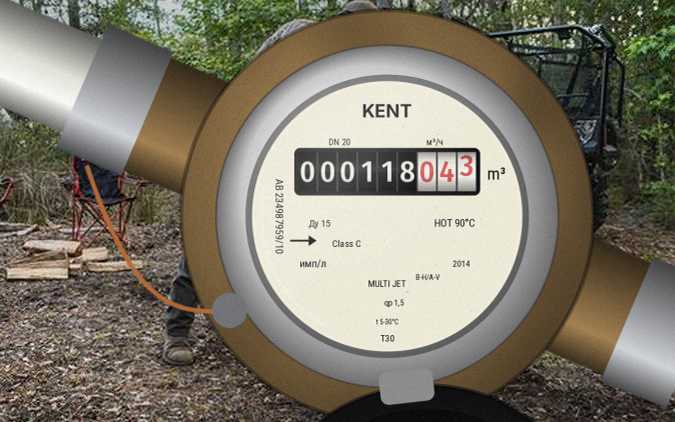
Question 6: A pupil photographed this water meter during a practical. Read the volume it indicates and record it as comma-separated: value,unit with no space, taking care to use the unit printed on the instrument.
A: 118.043,m³
